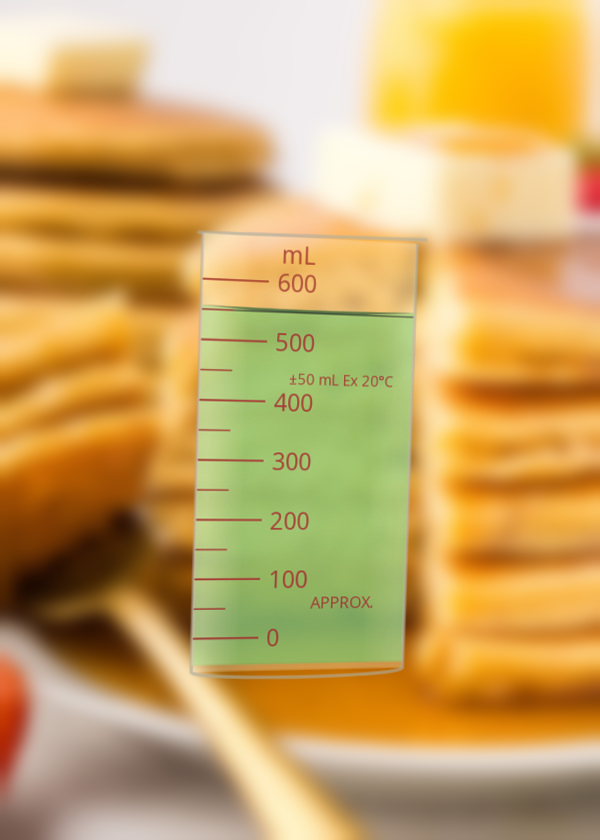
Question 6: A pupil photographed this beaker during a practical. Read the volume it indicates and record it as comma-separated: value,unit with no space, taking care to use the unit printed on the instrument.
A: 550,mL
